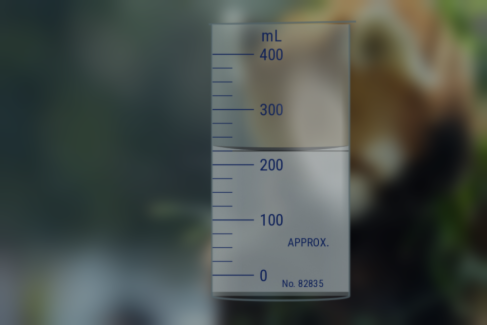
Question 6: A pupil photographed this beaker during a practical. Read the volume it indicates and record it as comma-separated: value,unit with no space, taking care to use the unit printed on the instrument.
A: 225,mL
